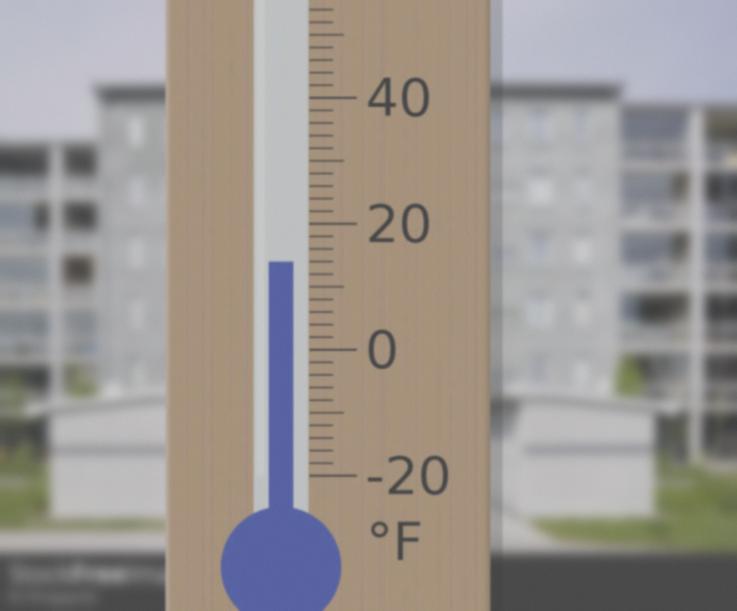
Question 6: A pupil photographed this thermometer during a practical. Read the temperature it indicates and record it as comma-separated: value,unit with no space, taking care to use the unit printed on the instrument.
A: 14,°F
